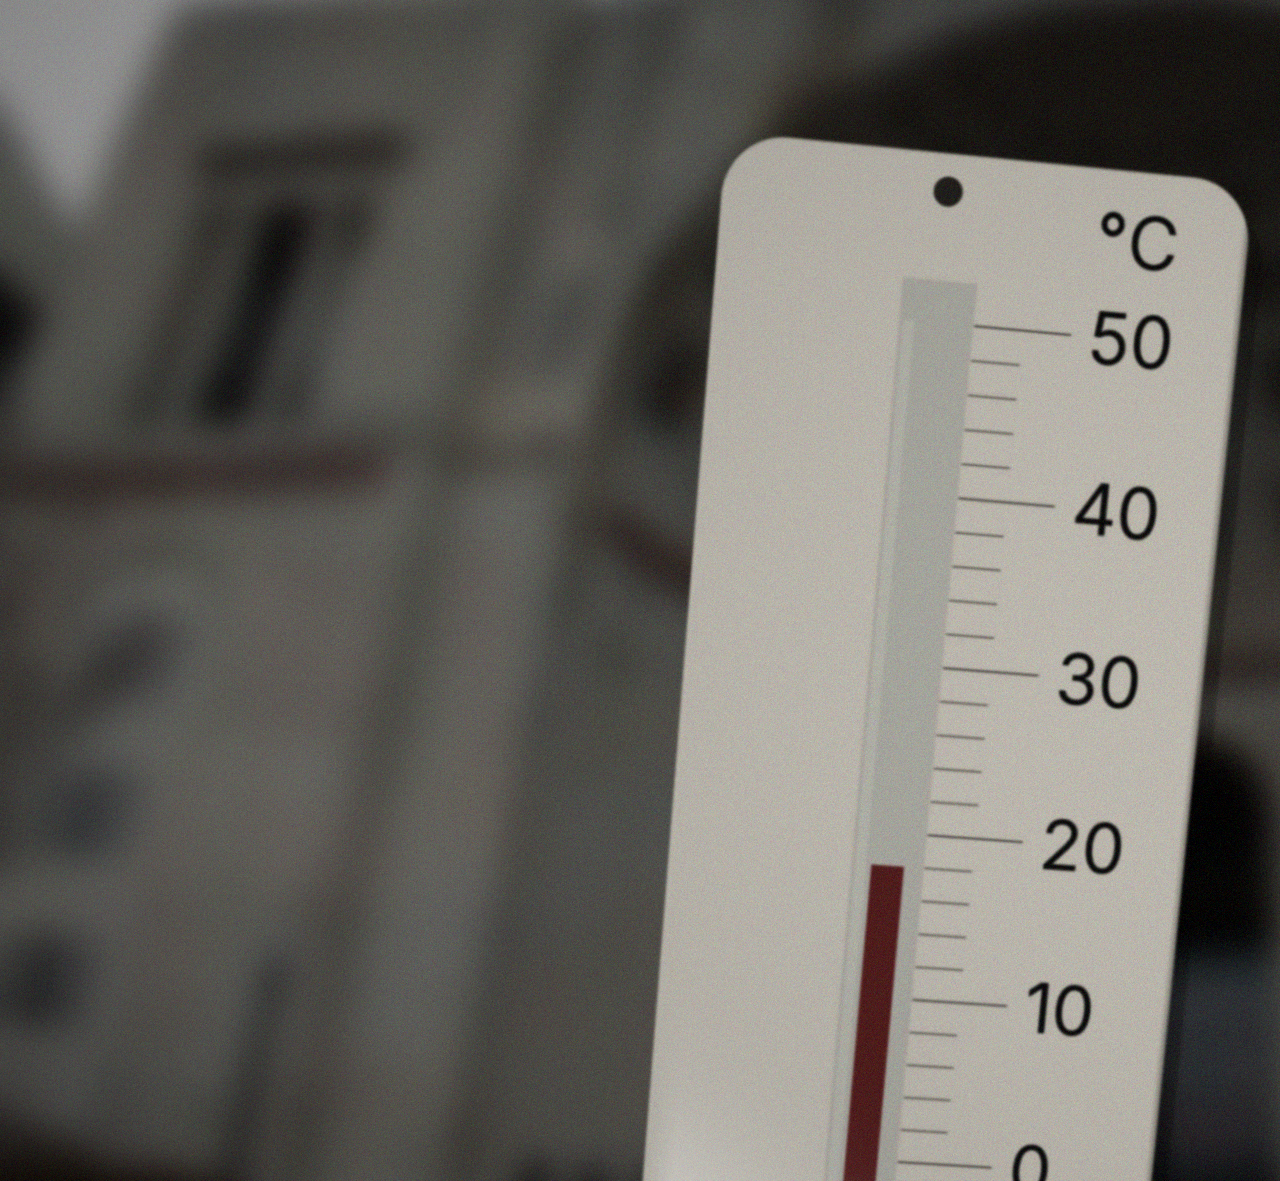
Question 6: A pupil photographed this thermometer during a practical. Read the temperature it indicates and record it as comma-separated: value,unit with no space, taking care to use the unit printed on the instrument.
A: 18,°C
